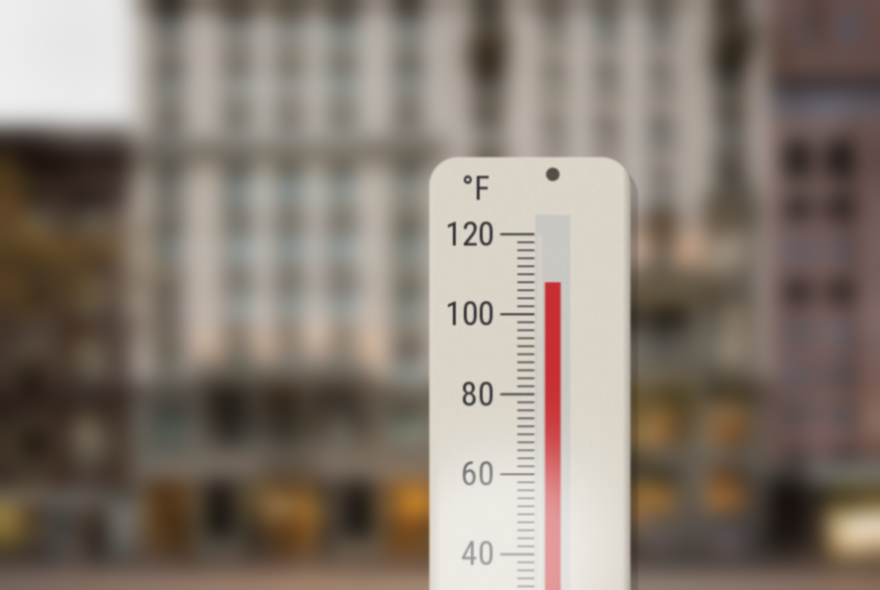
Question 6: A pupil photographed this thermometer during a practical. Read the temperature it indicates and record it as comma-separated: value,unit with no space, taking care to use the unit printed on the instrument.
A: 108,°F
